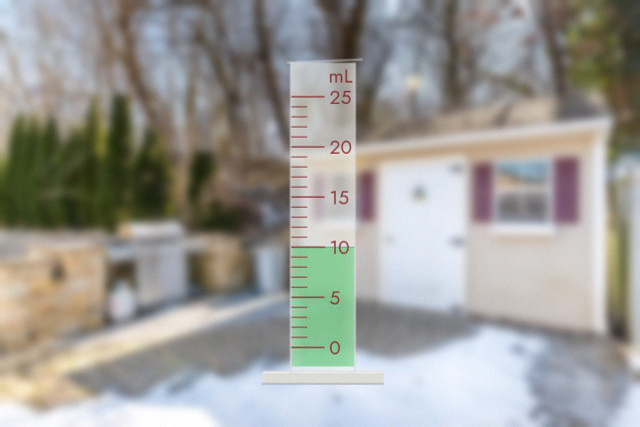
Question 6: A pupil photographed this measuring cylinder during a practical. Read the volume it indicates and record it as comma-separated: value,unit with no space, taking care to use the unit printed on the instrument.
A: 10,mL
